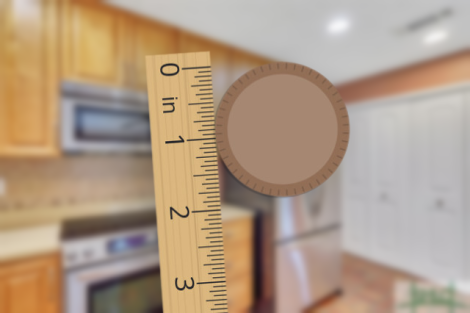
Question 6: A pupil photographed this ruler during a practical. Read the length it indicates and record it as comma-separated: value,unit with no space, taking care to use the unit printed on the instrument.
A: 1.875,in
